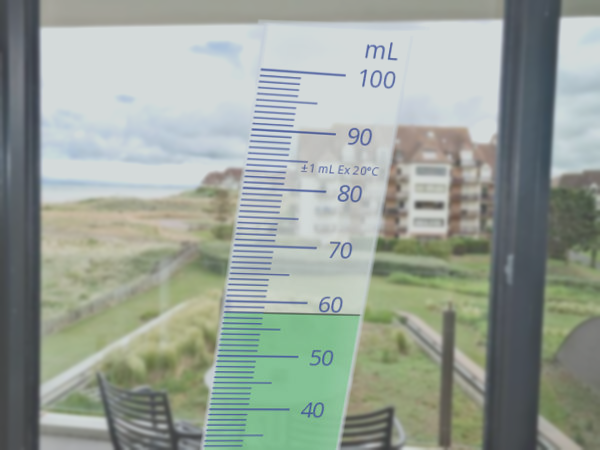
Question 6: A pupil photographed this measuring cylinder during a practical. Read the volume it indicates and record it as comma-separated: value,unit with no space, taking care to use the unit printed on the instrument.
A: 58,mL
